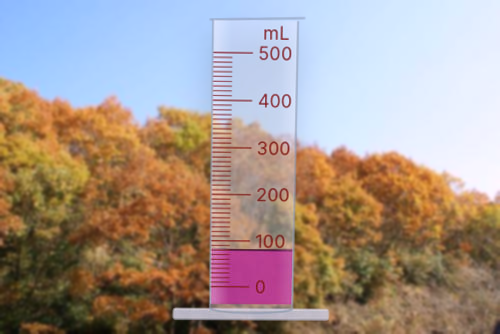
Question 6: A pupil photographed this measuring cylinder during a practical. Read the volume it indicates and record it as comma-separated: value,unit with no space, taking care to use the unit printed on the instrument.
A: 80,mL
